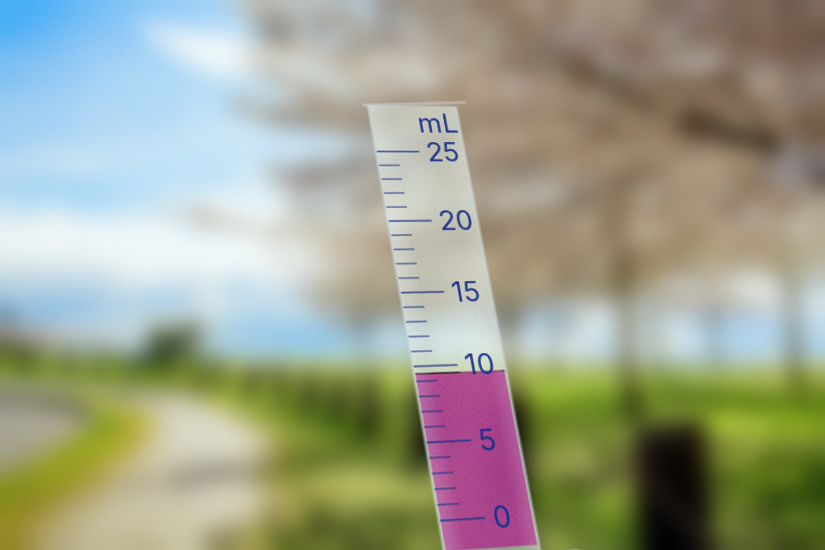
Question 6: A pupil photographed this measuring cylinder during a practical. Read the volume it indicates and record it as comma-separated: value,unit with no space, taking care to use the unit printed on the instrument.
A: 9.5,mL
